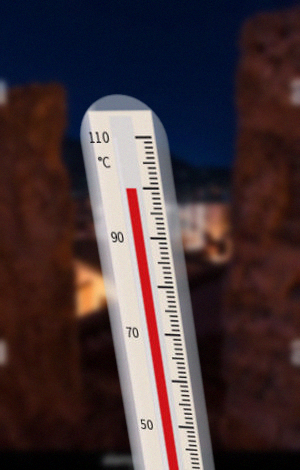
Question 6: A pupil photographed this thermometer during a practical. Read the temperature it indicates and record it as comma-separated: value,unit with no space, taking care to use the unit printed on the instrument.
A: 100,°C
